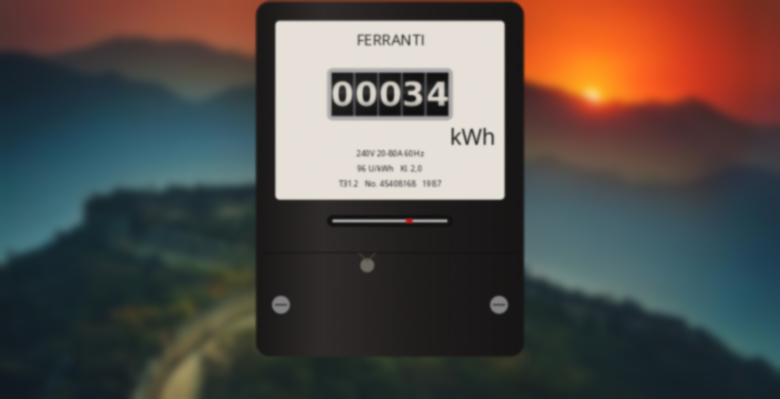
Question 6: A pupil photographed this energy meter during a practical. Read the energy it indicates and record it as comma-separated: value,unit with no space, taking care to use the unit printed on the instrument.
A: 34,kWh
